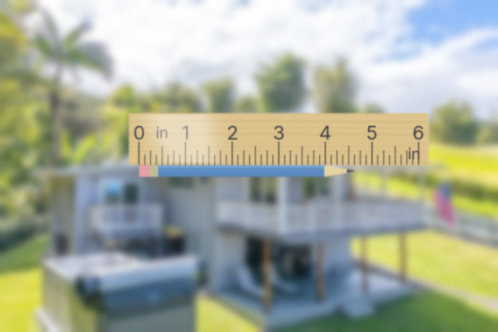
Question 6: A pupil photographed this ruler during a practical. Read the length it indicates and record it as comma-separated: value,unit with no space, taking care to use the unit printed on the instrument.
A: 4.625,in
